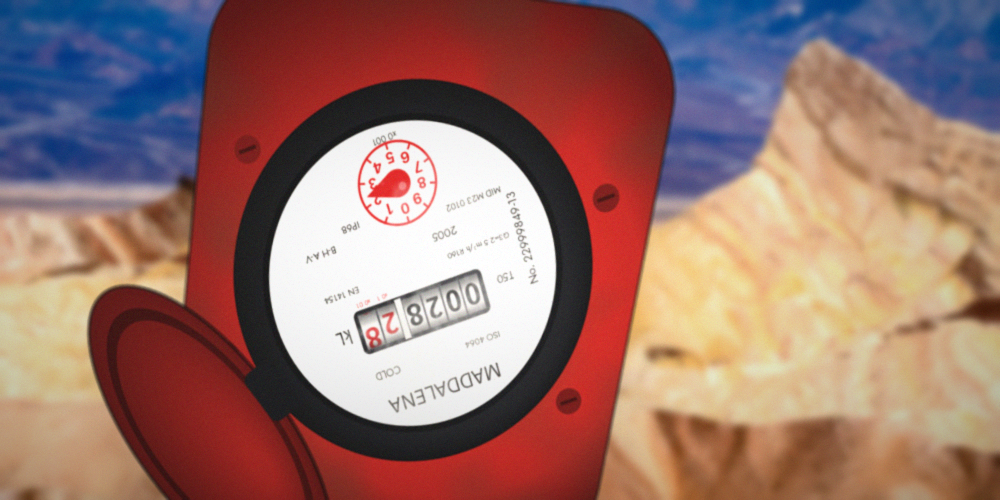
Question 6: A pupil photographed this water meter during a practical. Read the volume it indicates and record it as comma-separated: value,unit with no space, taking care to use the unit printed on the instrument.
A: 28.282,kL
